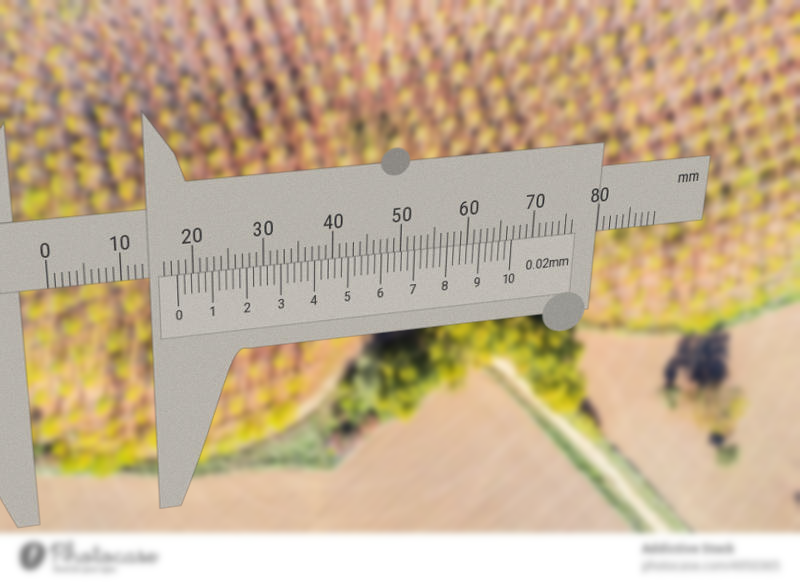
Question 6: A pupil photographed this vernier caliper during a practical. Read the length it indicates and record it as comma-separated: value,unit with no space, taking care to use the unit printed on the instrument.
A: 17.8,mm
